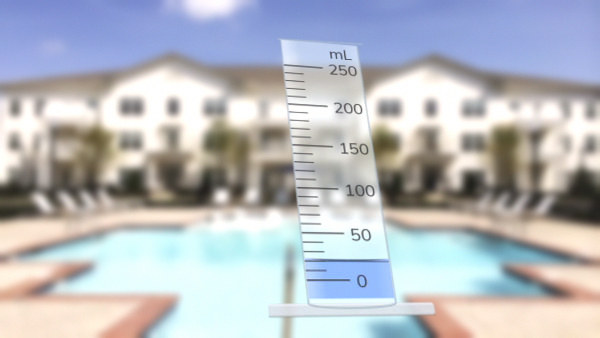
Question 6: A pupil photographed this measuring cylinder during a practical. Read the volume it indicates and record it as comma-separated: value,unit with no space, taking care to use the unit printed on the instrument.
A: 20,mL
